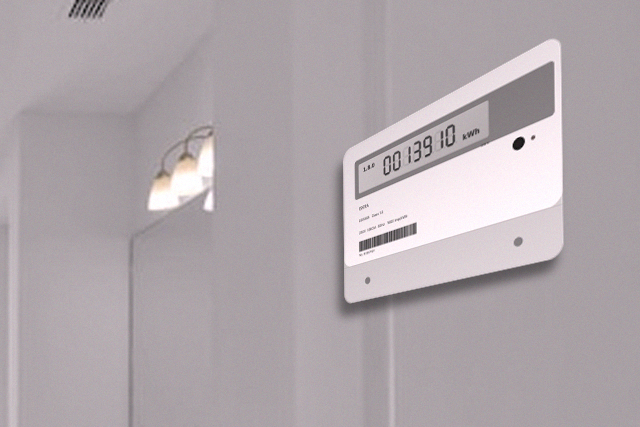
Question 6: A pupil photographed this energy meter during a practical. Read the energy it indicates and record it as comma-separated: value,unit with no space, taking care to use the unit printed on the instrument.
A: 13910,kWh
